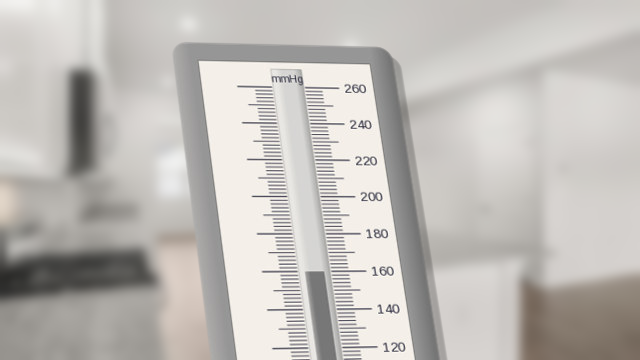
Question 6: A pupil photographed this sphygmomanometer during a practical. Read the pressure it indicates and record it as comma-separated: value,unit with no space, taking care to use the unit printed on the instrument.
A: 160,mmHg
